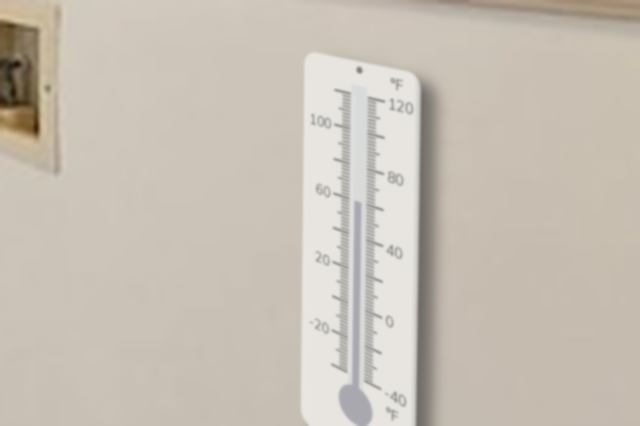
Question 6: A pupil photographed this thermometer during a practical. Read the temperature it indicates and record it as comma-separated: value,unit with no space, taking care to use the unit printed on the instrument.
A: 60,°F
